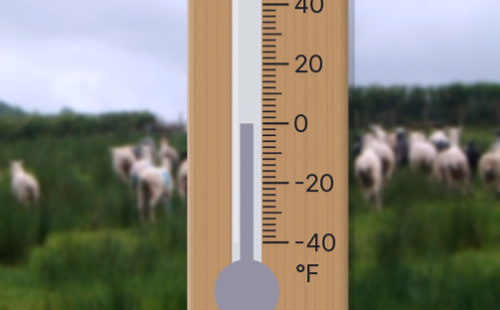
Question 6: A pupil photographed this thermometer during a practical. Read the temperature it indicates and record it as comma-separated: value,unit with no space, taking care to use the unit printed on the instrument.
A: 0,°F
